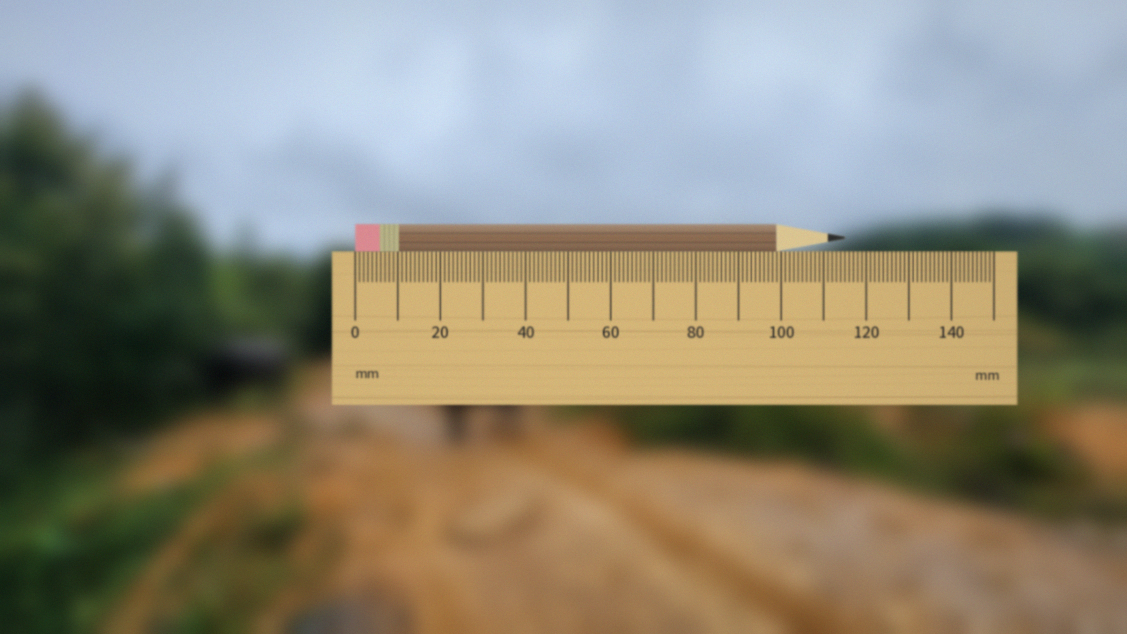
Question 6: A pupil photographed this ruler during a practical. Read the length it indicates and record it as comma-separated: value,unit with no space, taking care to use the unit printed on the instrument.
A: 115,mm
